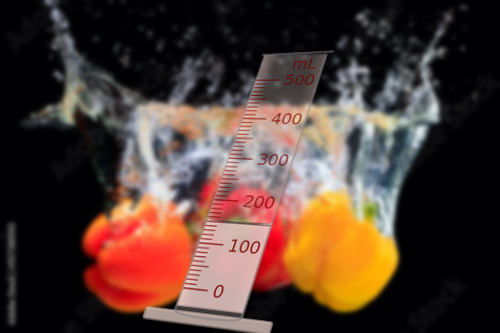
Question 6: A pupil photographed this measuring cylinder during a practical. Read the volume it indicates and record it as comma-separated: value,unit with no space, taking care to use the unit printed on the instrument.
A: 150,mL
